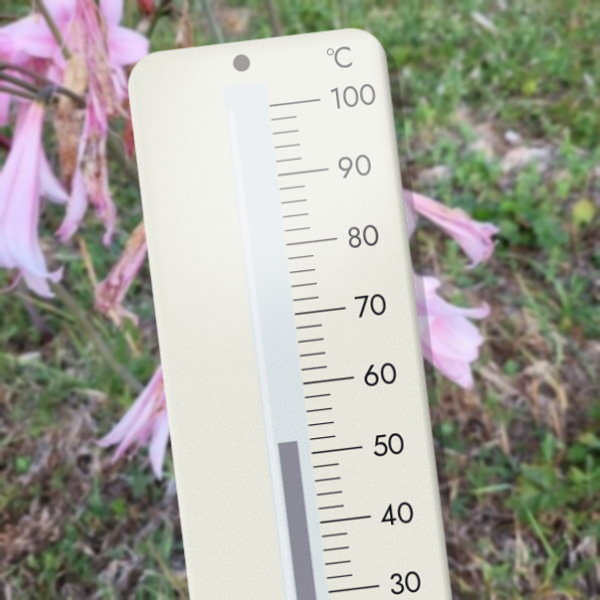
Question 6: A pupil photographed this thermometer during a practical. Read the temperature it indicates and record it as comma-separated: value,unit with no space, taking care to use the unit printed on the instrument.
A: 52,°C
